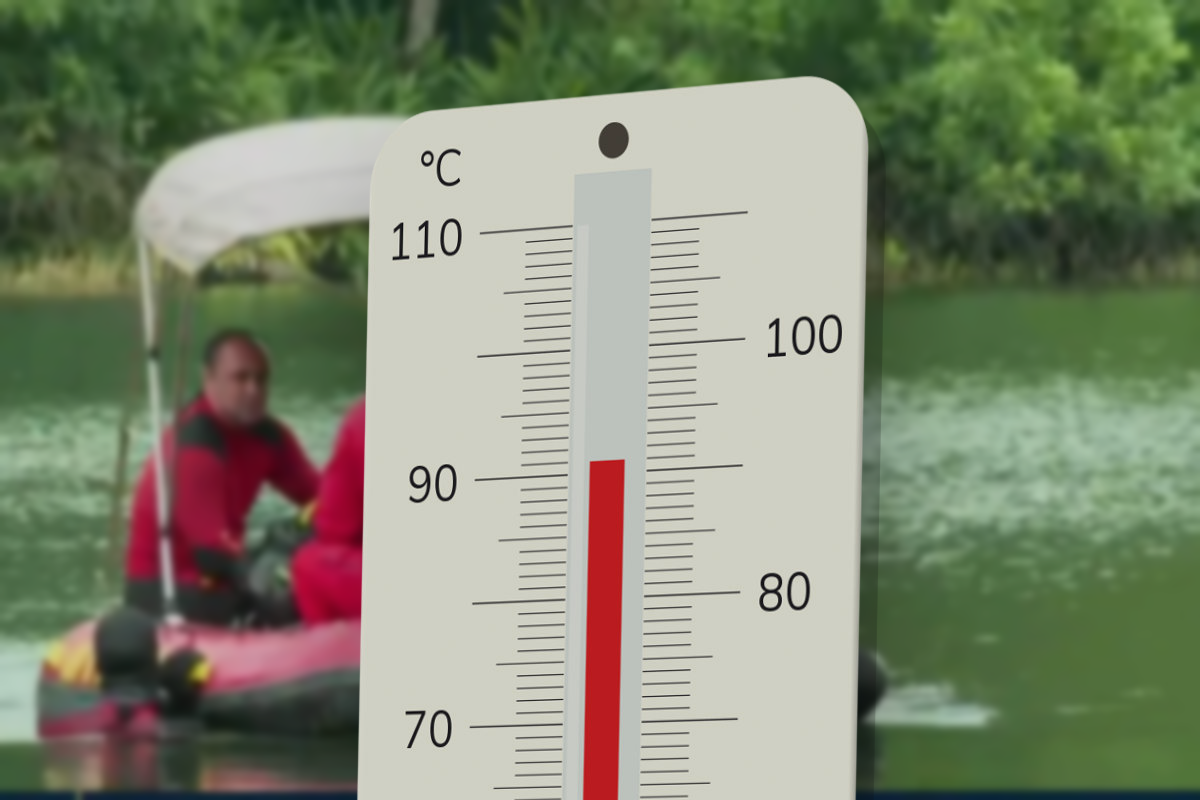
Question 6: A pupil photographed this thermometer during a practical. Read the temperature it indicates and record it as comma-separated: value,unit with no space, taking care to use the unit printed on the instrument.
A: 91,°C
